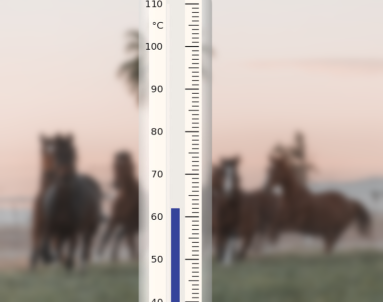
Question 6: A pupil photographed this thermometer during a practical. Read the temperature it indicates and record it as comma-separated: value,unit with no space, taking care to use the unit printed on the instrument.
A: 62,°C
